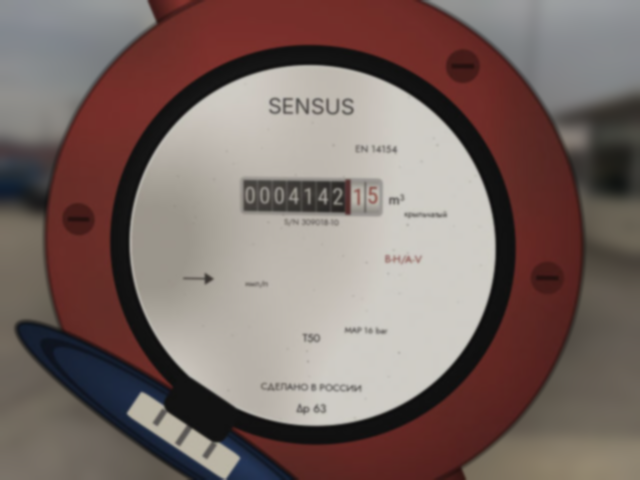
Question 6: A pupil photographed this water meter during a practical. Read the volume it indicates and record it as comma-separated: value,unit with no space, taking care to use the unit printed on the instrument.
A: 4142.15,m³
